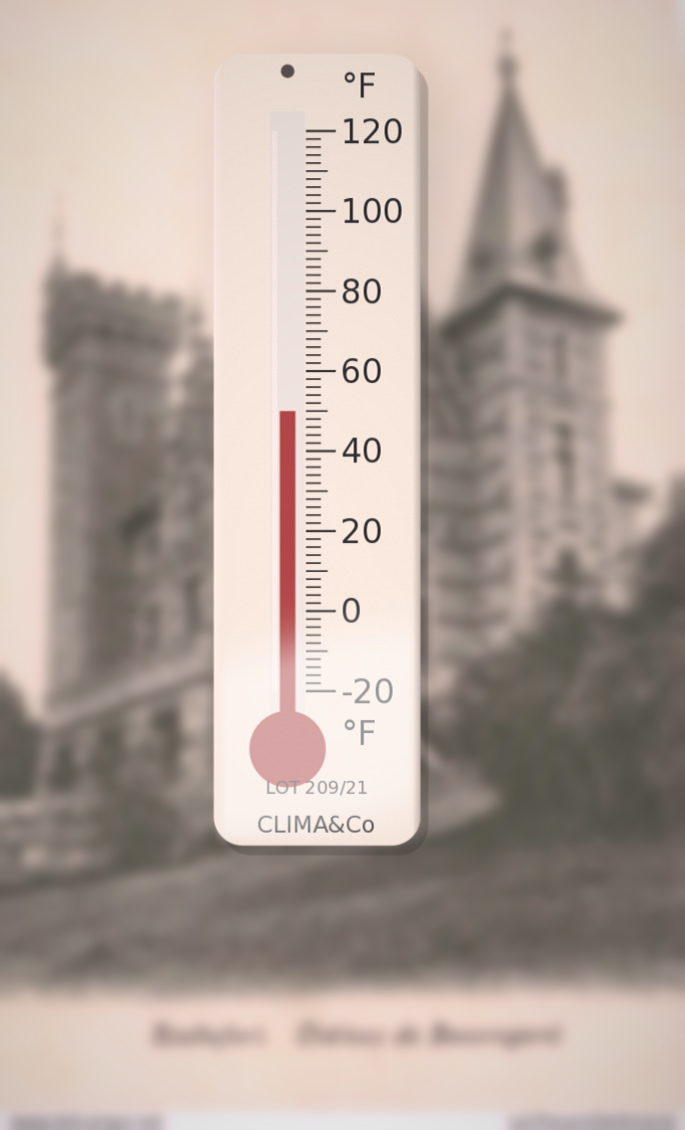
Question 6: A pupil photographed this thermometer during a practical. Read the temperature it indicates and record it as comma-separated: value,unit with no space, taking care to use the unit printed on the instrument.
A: 50,°F
